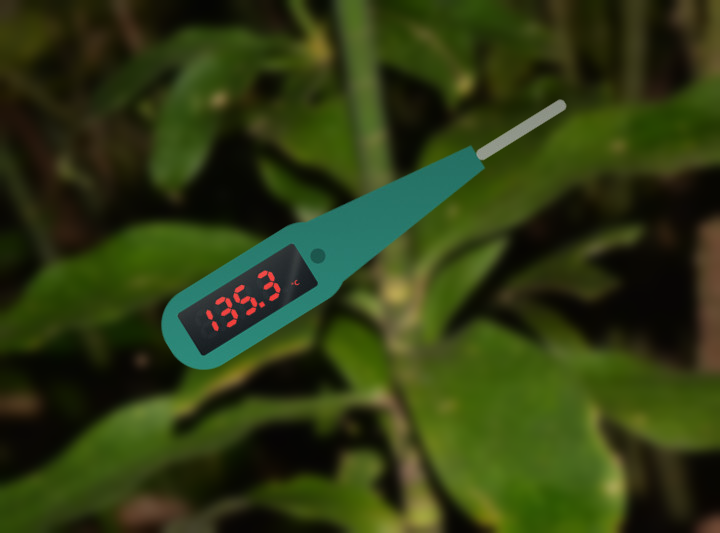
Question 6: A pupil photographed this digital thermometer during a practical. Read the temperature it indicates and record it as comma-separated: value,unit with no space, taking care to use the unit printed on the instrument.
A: 135.3,°C
